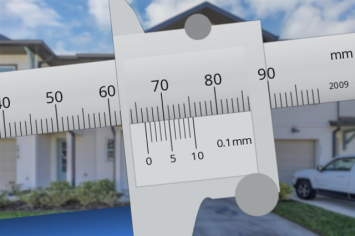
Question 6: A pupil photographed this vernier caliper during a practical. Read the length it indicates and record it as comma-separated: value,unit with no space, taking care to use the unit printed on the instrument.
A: 66.4,mm
